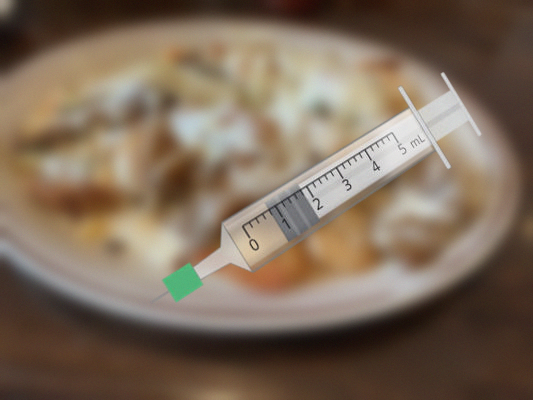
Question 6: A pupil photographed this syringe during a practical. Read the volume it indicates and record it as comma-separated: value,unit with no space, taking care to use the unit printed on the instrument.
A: 0.8,mL
